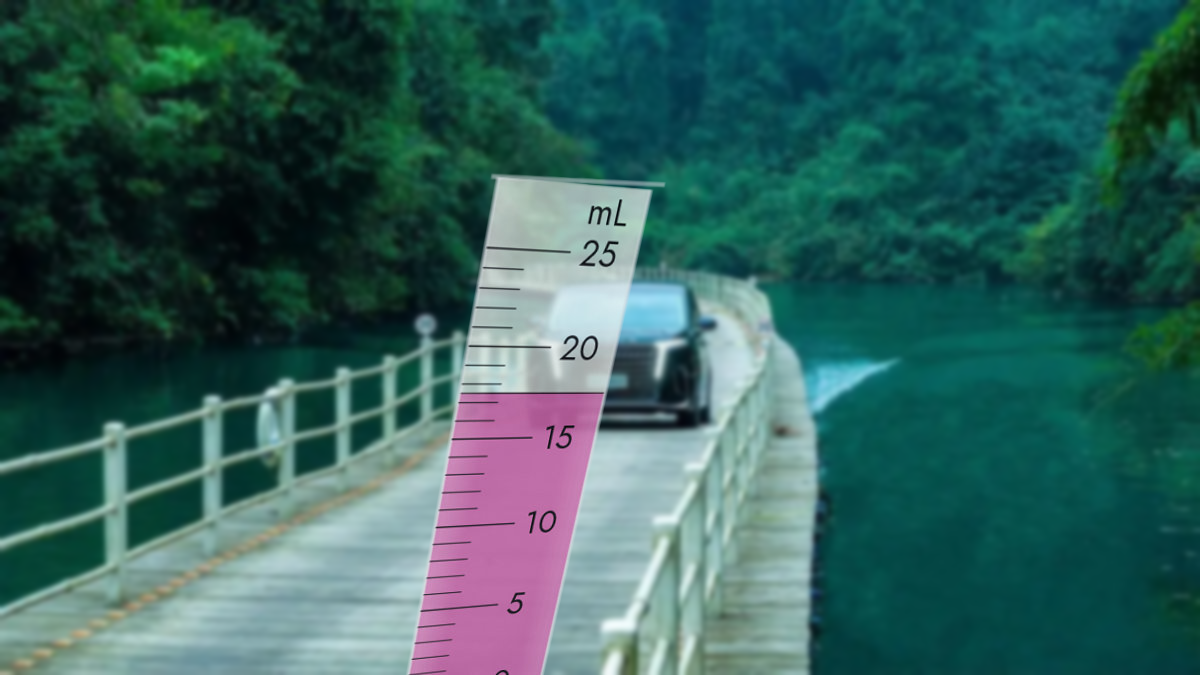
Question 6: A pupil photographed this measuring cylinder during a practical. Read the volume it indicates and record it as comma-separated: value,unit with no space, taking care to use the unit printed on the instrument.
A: 17.5,mL
